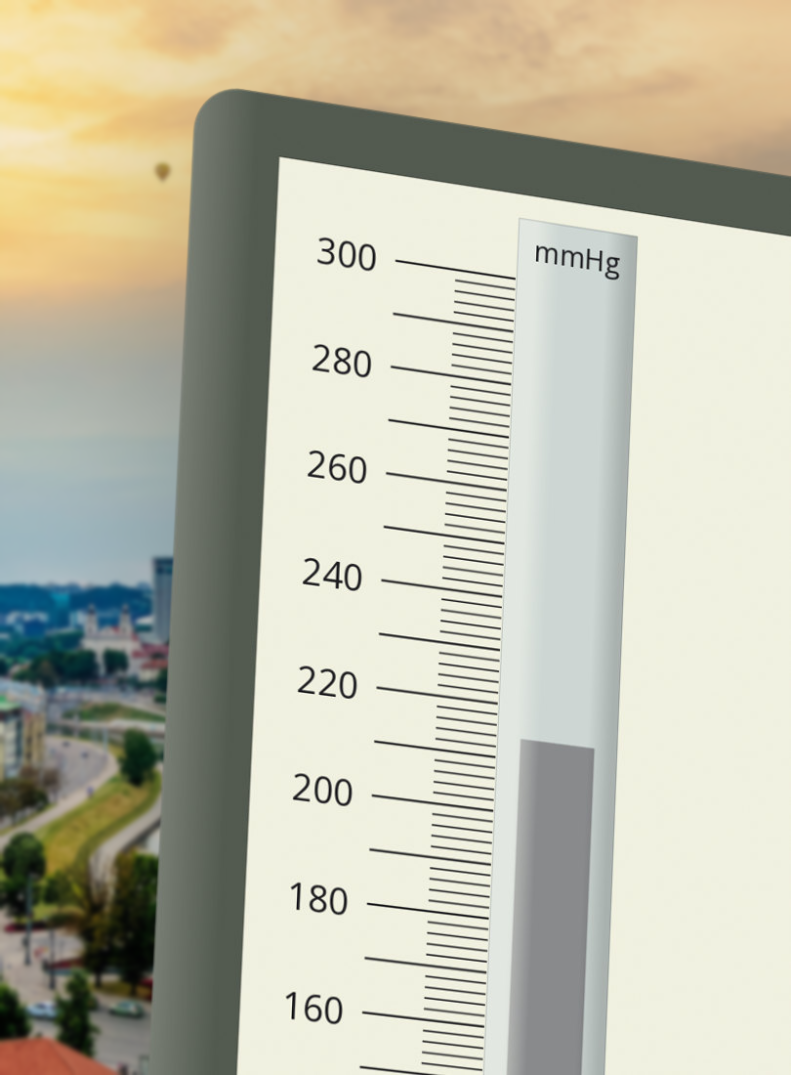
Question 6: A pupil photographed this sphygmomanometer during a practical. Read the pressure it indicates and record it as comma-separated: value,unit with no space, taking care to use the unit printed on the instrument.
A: 214,mmHg
